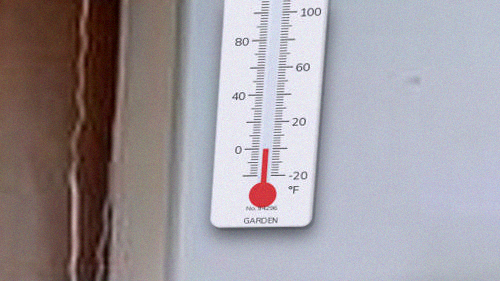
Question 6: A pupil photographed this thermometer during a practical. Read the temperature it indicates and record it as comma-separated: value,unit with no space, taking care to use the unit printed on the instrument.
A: 0,°F
